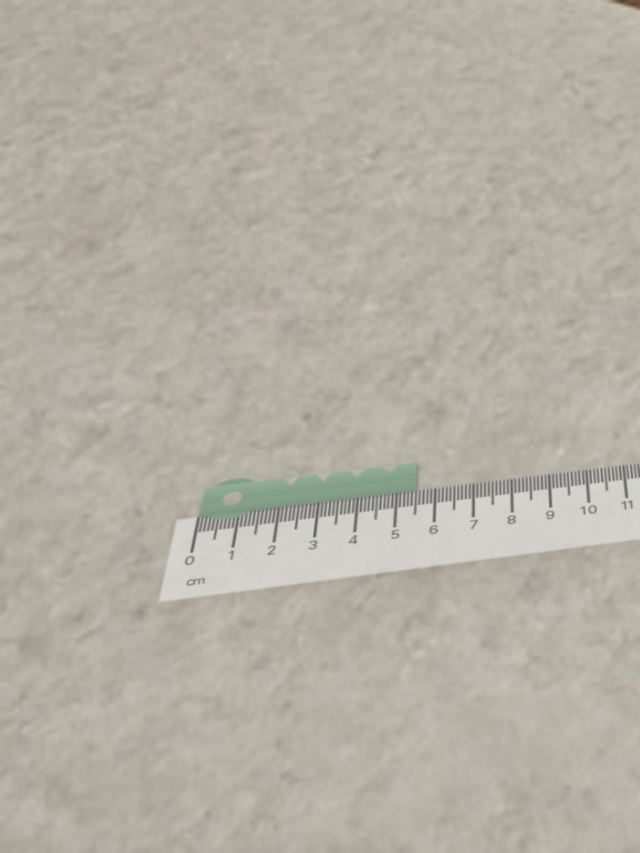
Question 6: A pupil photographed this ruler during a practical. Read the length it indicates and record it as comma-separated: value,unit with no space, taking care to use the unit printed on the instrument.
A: 5.5,cm
